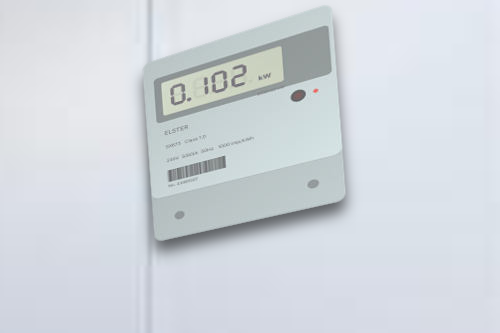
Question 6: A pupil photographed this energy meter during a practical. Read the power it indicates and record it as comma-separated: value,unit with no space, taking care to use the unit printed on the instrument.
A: 0.102,kW
